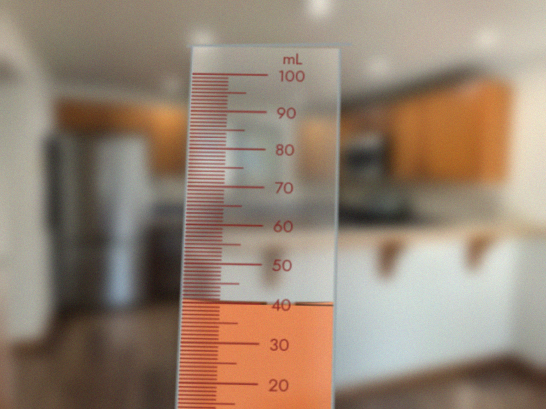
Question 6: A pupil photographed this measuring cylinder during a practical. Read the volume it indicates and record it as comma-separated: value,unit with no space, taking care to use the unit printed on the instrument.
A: 40,mL
